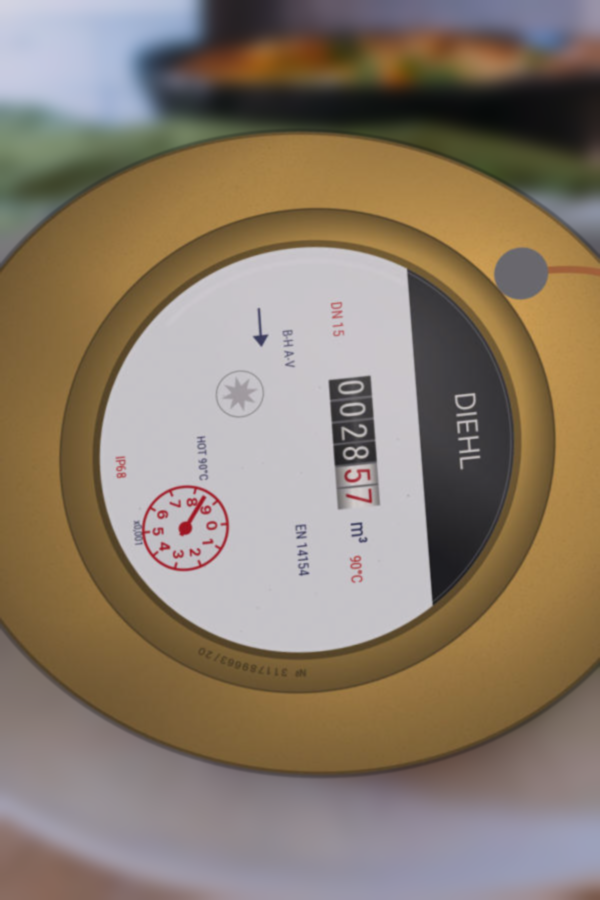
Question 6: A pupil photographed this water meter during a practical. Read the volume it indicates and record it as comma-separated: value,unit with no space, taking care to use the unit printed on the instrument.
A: 28.578,m³
